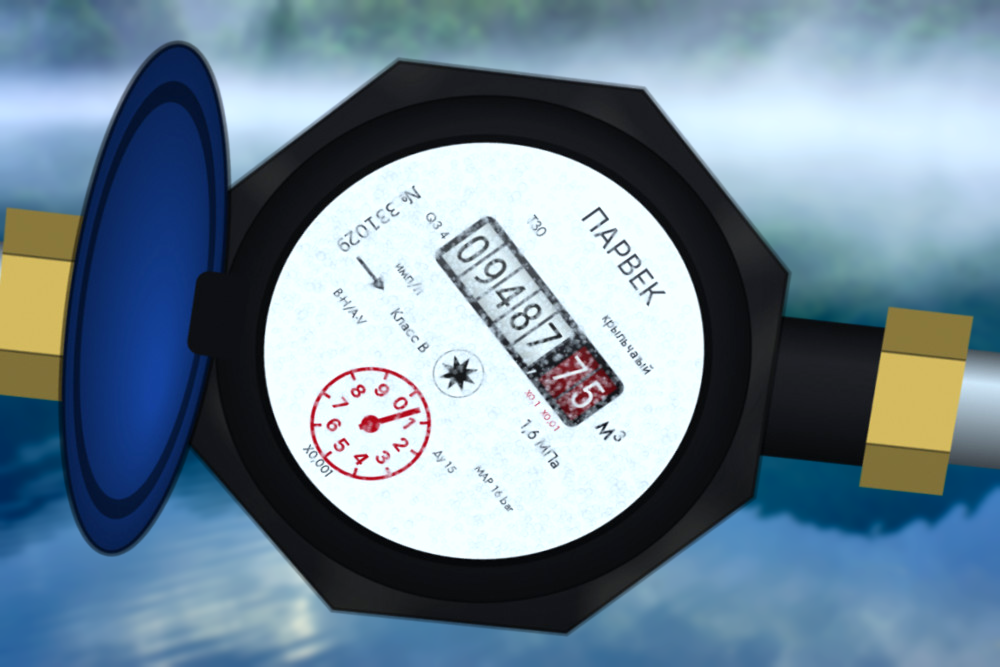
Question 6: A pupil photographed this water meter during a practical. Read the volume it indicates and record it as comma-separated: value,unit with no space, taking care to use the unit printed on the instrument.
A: 9487.750,m³
